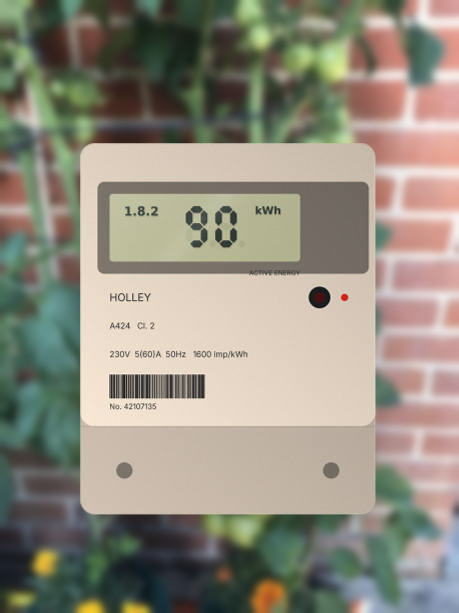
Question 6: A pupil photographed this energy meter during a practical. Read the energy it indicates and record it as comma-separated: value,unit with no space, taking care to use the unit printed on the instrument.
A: 90,kWh
